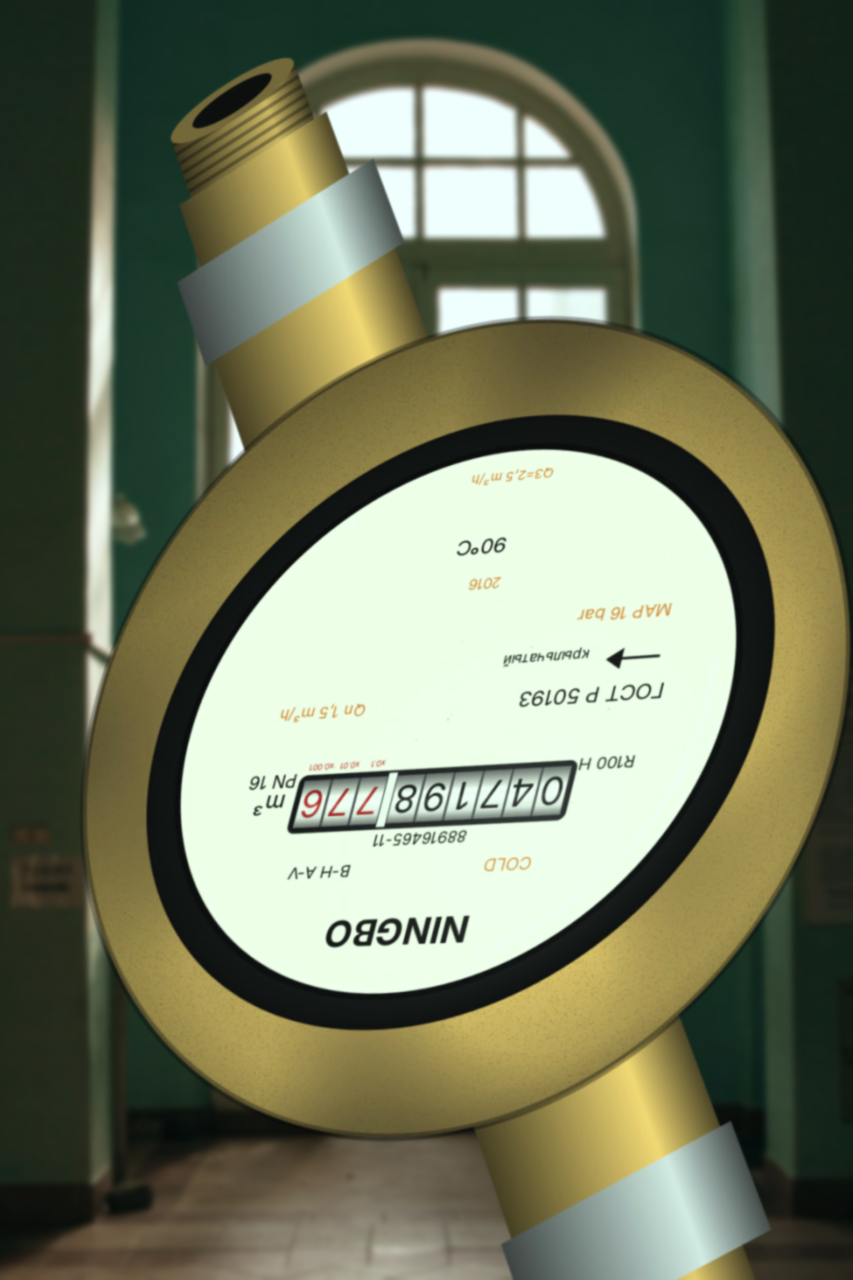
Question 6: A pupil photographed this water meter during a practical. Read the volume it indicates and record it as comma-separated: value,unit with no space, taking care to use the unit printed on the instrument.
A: 47198.776,m³
